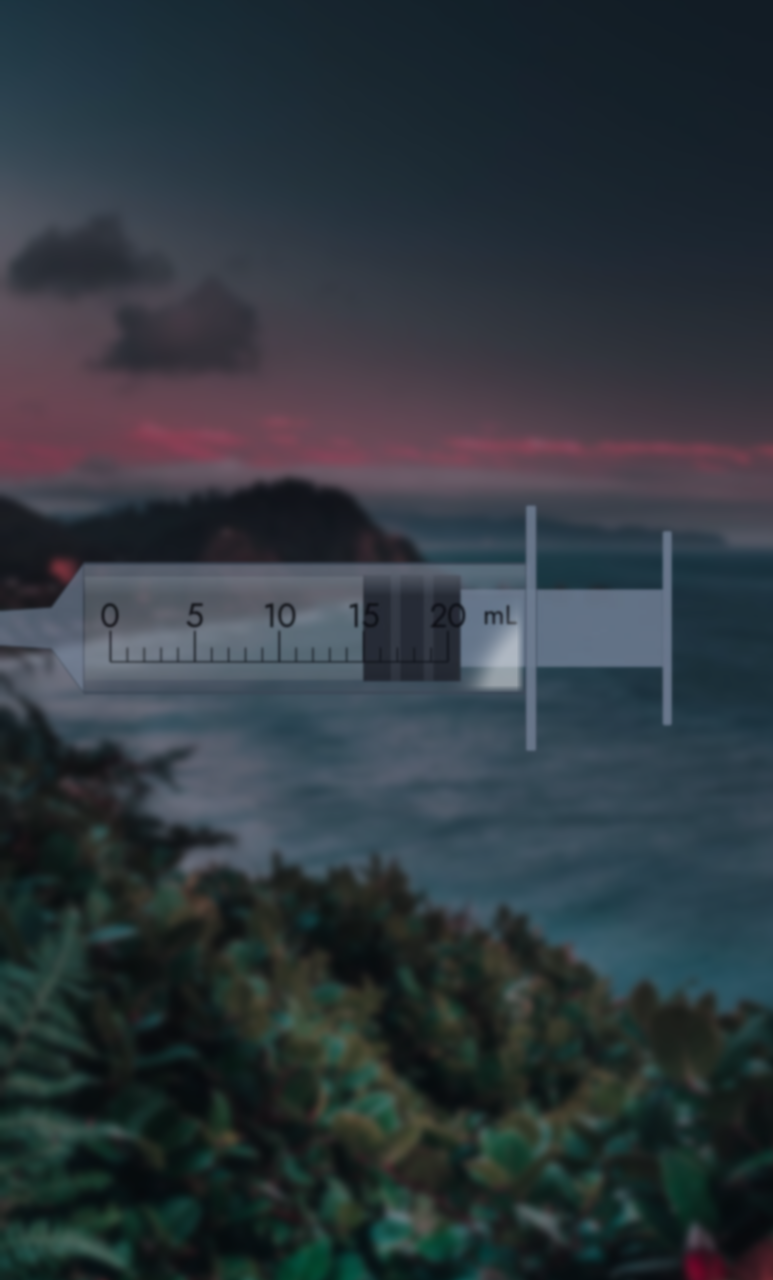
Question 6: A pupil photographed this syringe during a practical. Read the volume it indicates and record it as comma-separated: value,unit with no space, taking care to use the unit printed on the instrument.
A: 15,mL
